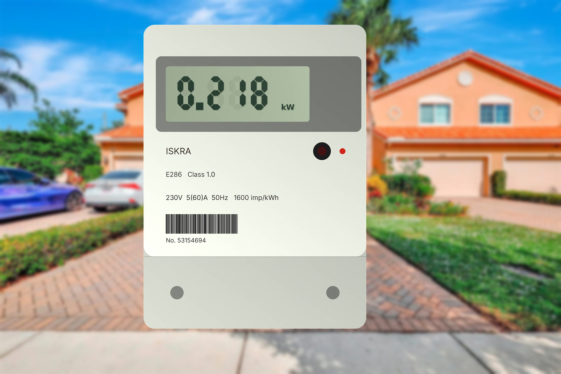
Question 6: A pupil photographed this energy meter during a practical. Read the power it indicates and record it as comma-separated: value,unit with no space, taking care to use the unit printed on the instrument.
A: 0.218,kW
